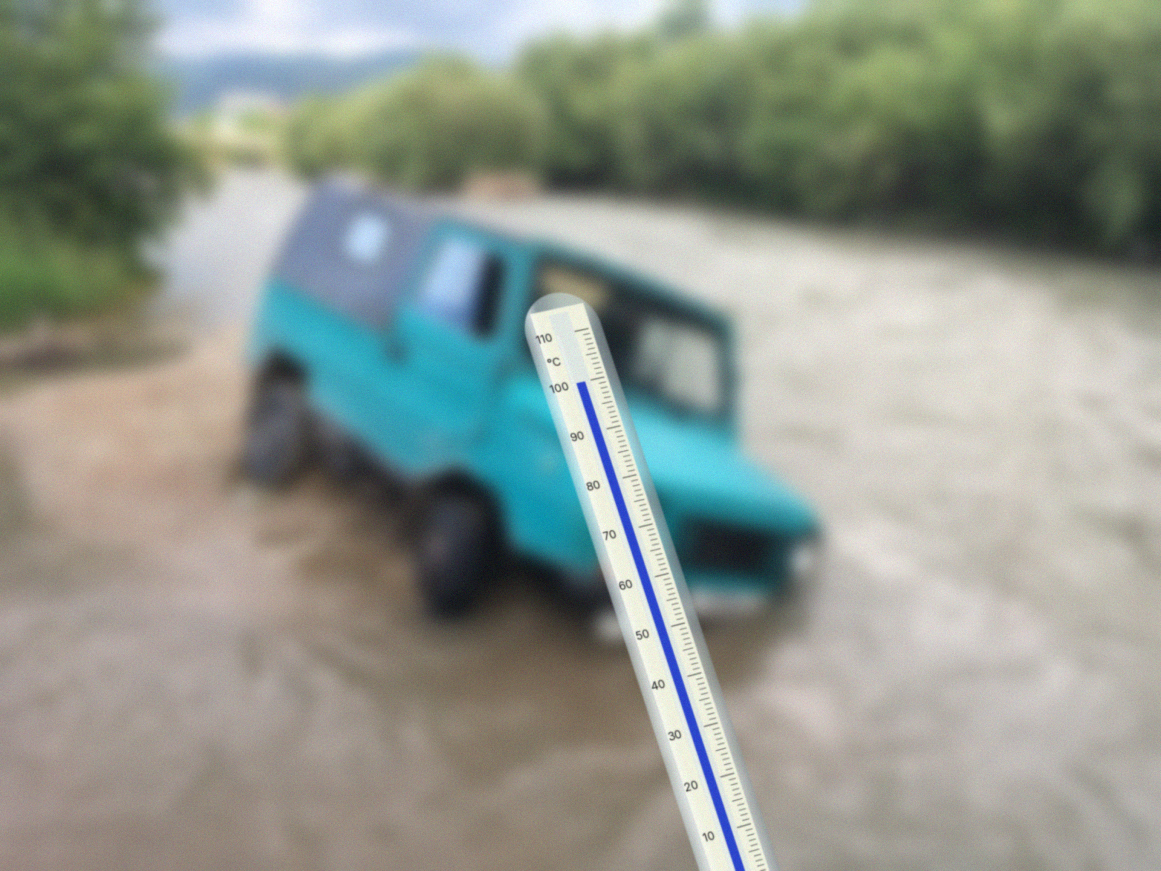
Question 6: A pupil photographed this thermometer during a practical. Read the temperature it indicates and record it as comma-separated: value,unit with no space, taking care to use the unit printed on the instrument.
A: 100,°C
